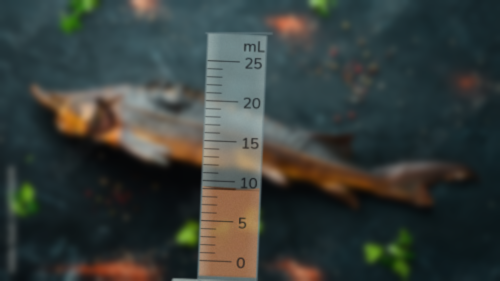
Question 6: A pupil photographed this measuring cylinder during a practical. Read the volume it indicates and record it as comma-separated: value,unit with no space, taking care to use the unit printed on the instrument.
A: 9,mL
